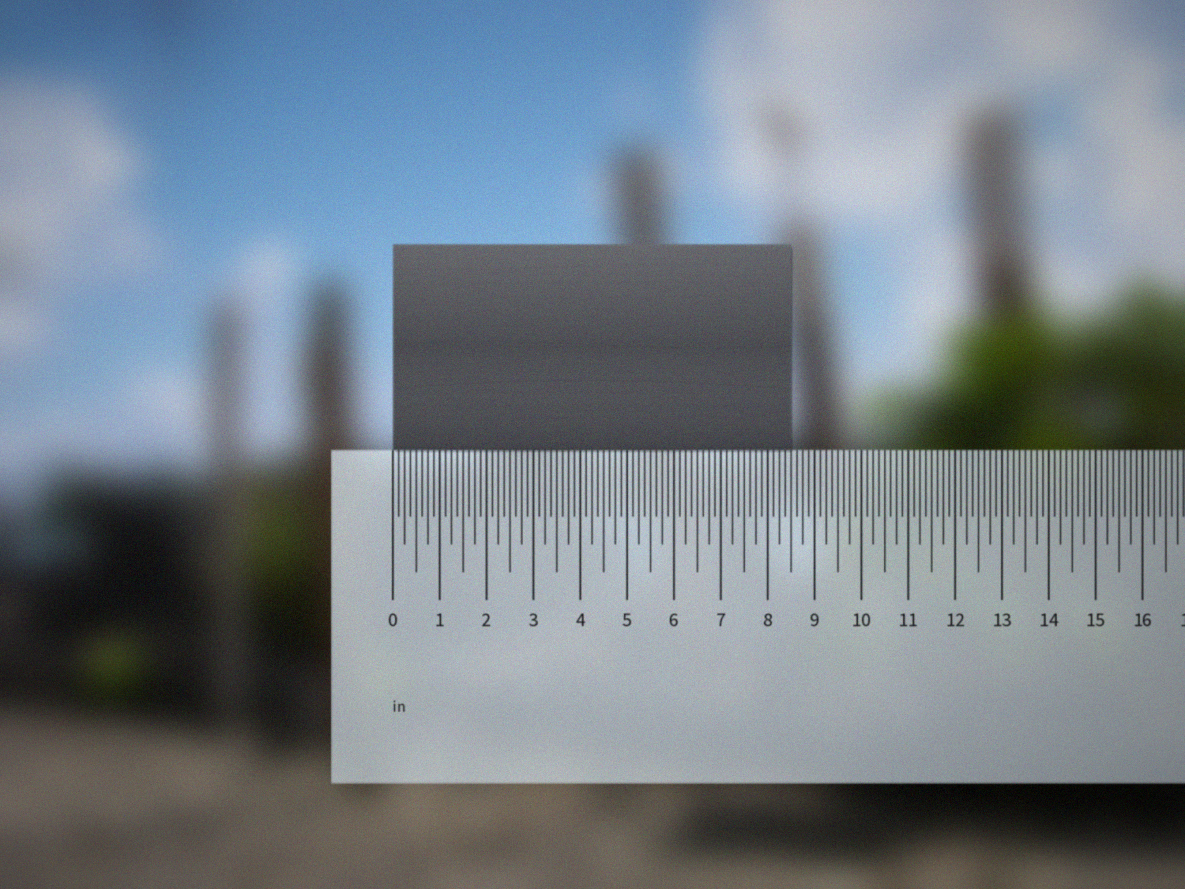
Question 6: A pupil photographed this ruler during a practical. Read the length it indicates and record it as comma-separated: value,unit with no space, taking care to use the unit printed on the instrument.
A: 8.5,in
